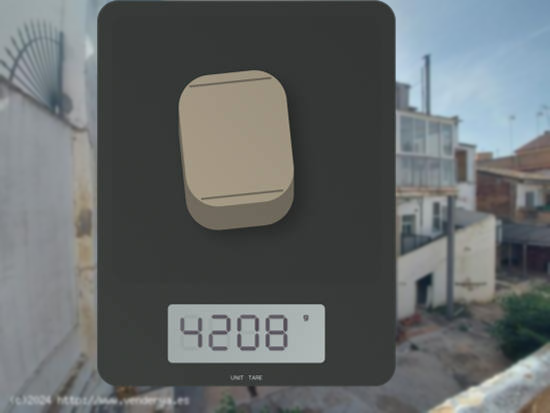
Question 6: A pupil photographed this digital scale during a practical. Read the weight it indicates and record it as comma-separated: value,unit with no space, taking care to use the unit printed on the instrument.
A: 4208,g
